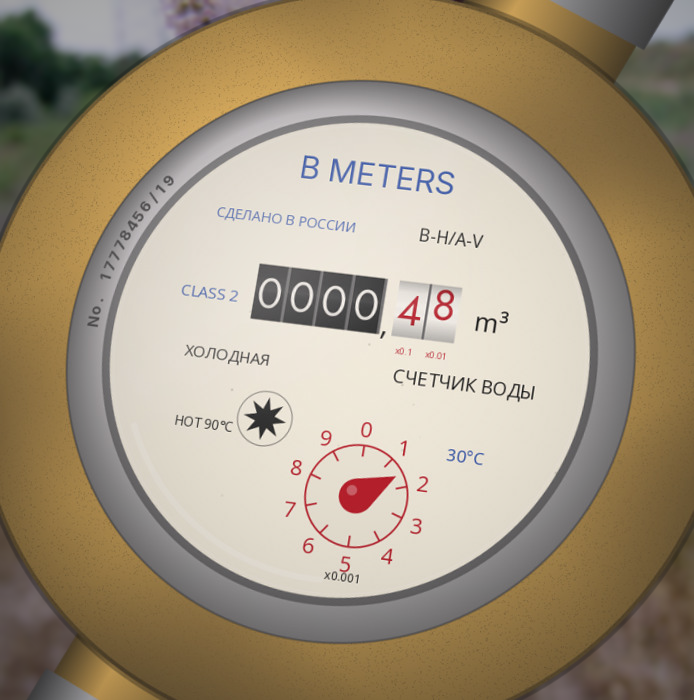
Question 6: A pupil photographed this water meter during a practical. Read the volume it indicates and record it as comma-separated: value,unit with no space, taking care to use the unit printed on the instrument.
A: 0.481,m³
